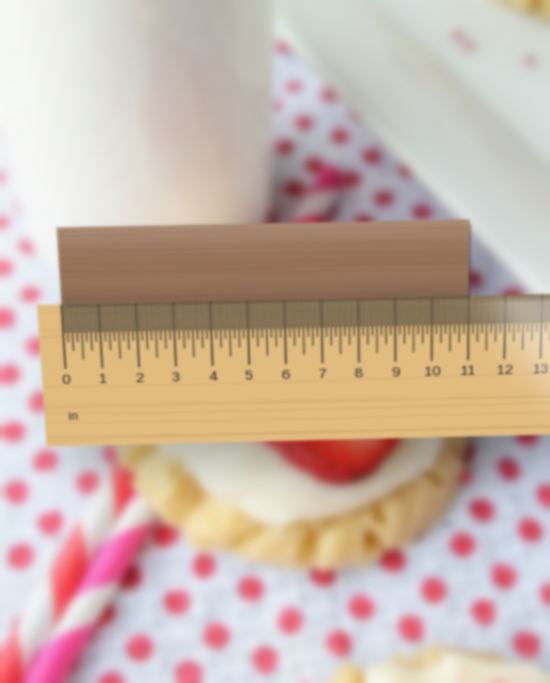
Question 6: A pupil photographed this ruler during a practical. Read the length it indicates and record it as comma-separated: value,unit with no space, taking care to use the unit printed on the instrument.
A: 11,in
